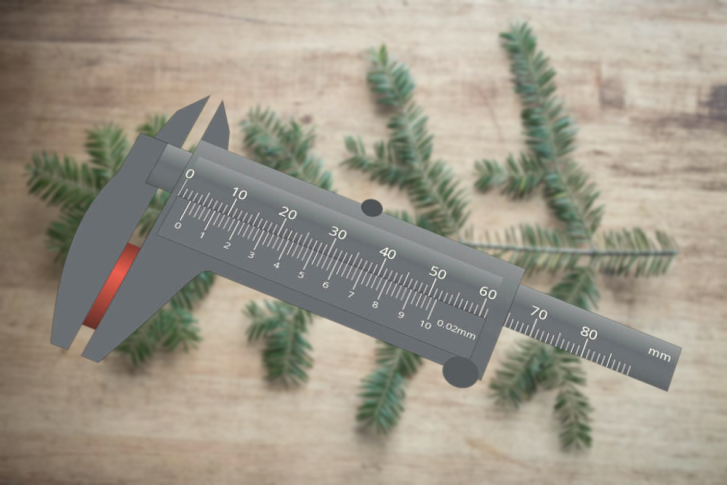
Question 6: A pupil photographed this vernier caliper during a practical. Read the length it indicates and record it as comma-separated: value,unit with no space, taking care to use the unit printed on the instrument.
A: 2.6,mm
